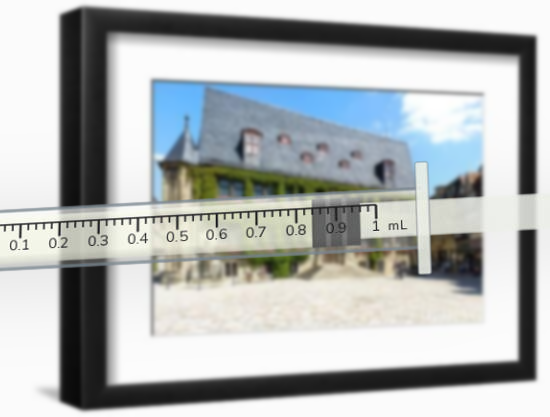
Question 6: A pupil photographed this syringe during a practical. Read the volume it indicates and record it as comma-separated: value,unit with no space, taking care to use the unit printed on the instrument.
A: 0.84,mL
